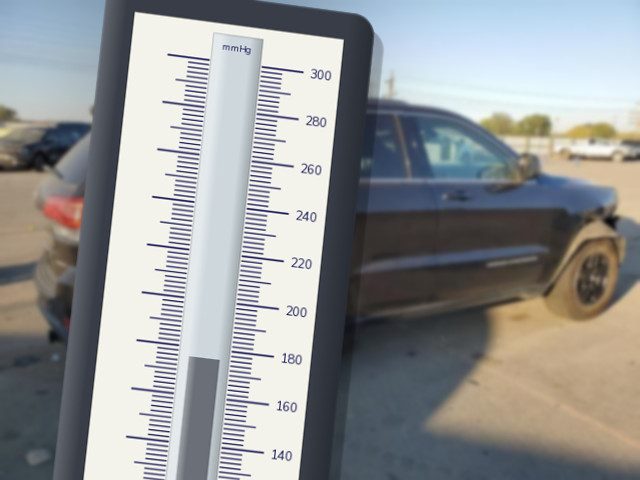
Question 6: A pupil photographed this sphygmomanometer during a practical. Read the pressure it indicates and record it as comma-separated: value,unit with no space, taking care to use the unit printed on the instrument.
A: 176,mmHg
